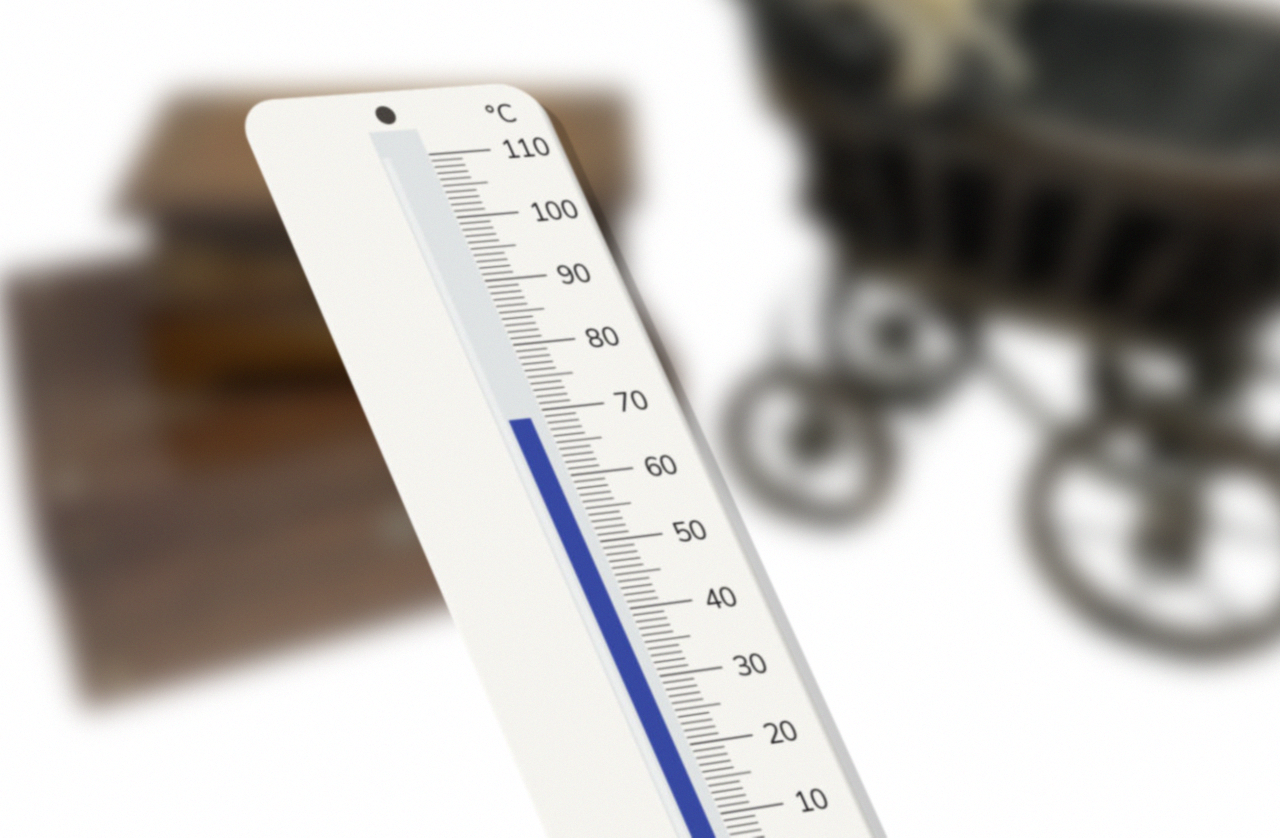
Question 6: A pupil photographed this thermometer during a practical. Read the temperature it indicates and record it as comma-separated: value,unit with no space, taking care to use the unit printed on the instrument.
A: 69,°C
